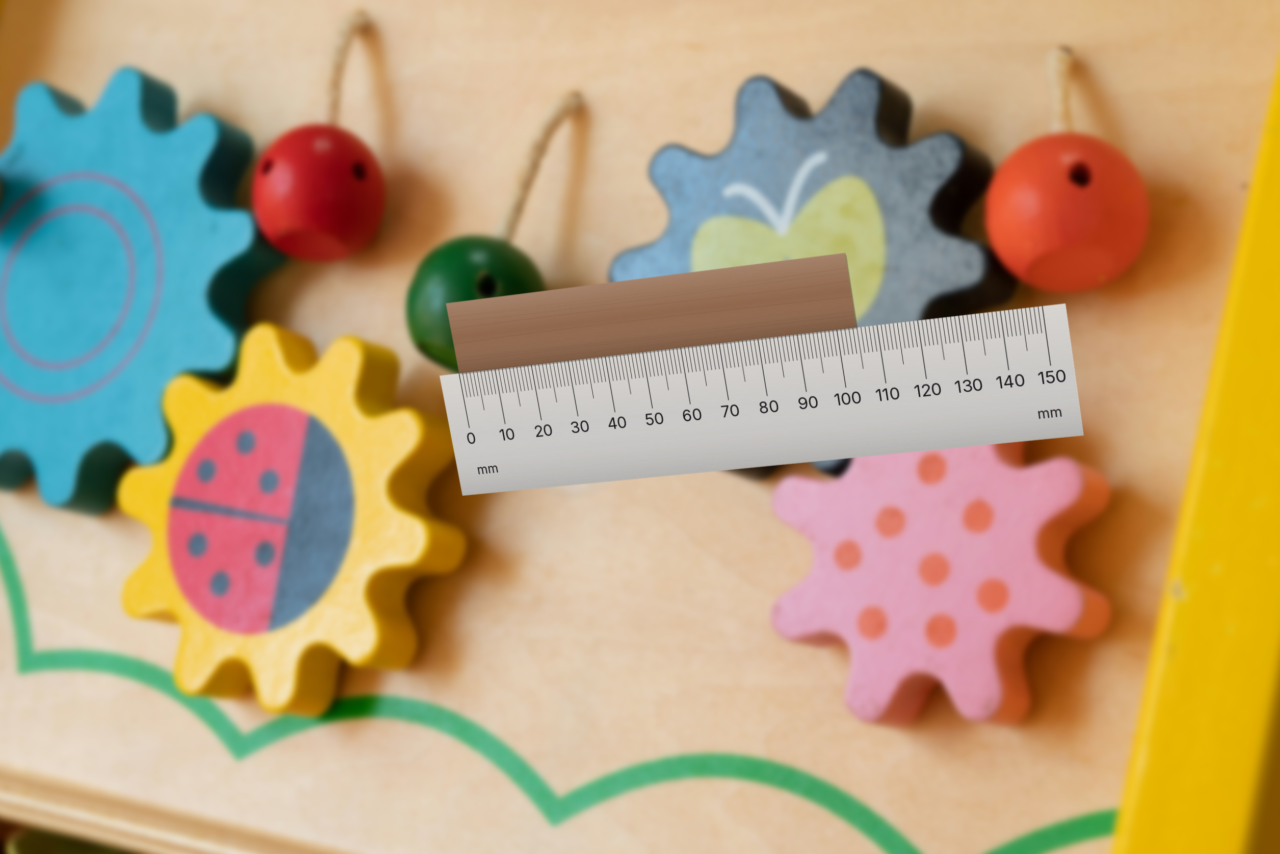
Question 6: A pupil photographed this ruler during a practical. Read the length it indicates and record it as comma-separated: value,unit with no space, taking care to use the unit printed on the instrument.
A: 105,mm
